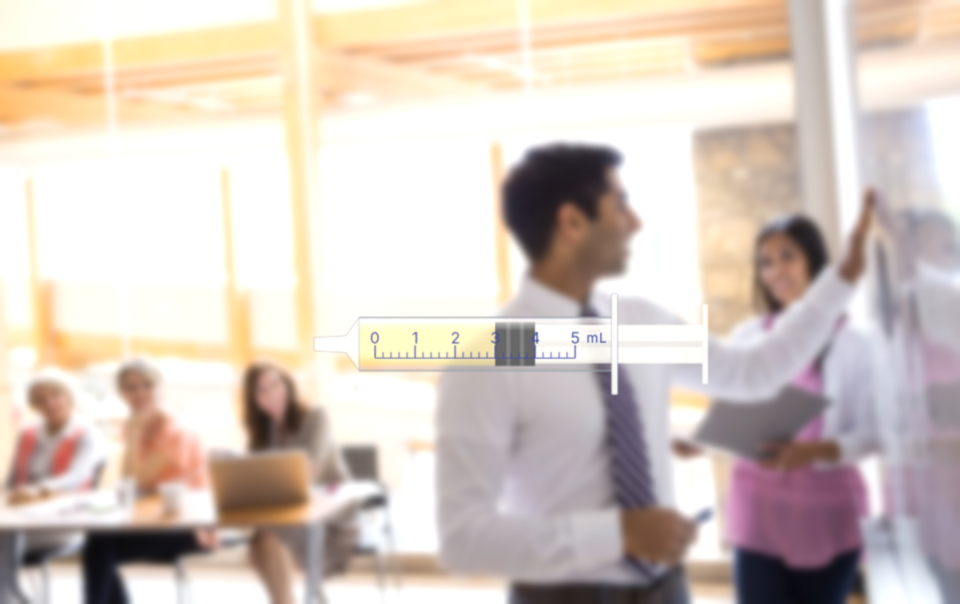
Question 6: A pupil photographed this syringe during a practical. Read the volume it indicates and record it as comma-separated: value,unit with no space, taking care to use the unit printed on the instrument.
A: 3,mL
